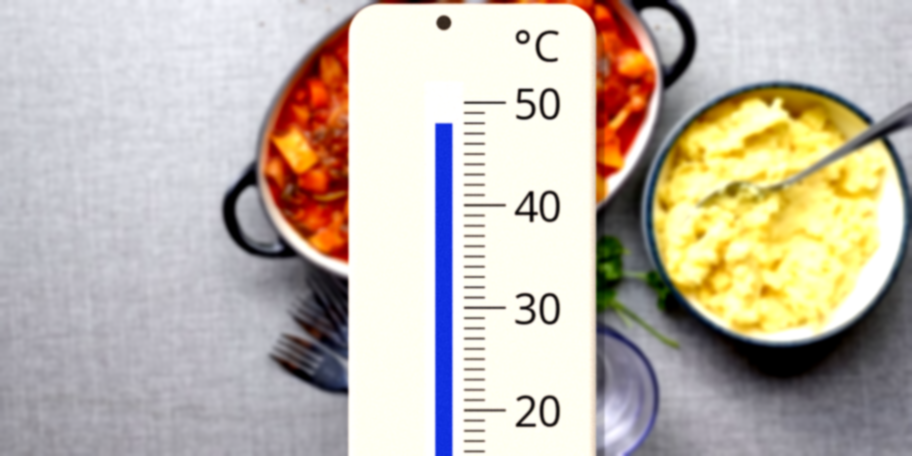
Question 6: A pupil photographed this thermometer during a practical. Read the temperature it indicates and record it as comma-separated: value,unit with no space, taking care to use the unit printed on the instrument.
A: 48,°C
